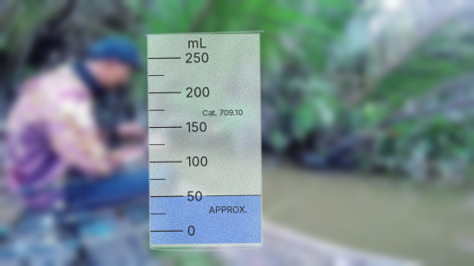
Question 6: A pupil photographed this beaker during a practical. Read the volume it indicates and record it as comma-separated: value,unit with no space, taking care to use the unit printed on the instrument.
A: 50,mL
